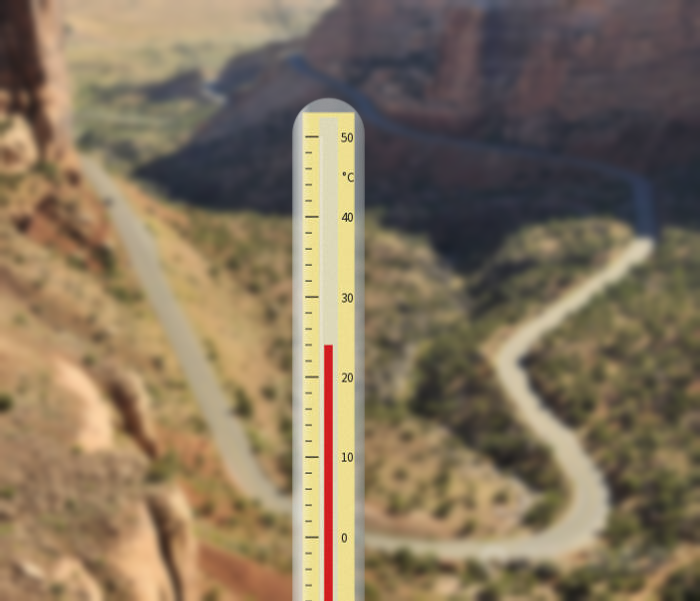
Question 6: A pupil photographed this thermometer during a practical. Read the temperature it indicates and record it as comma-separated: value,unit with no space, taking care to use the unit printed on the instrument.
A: 24,°C
